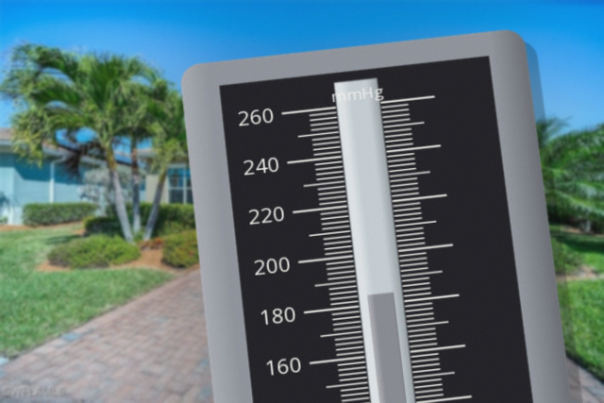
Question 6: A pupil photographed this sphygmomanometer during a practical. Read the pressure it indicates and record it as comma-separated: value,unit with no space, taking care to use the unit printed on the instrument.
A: 184,mmHg
